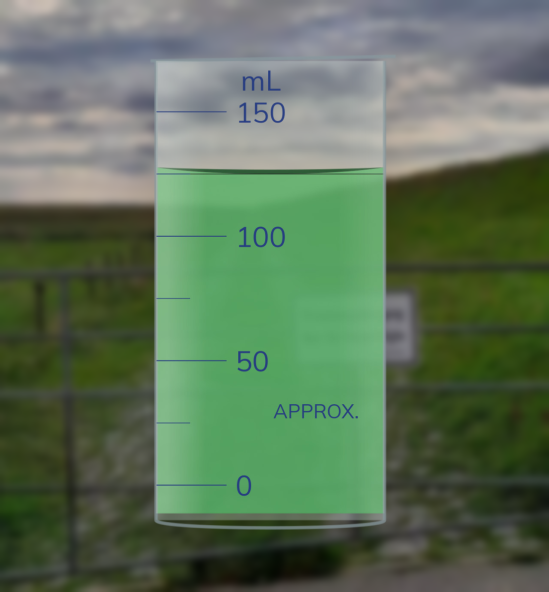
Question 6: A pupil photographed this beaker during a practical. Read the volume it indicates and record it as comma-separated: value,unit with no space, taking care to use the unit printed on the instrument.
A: 125,mL
